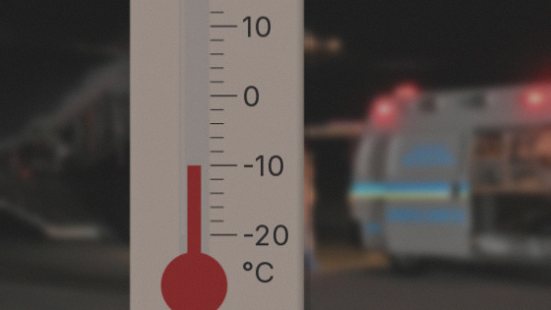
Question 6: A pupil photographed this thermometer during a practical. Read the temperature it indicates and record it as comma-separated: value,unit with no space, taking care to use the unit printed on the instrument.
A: -10,°C
